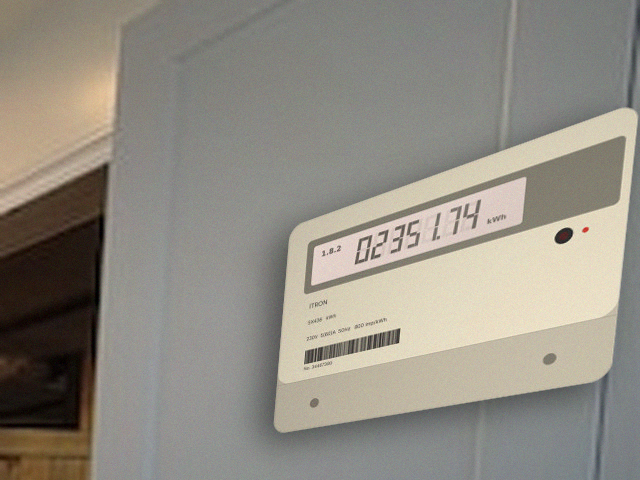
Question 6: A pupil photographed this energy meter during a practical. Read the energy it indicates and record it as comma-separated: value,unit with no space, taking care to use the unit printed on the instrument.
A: 2351.74,kWh
